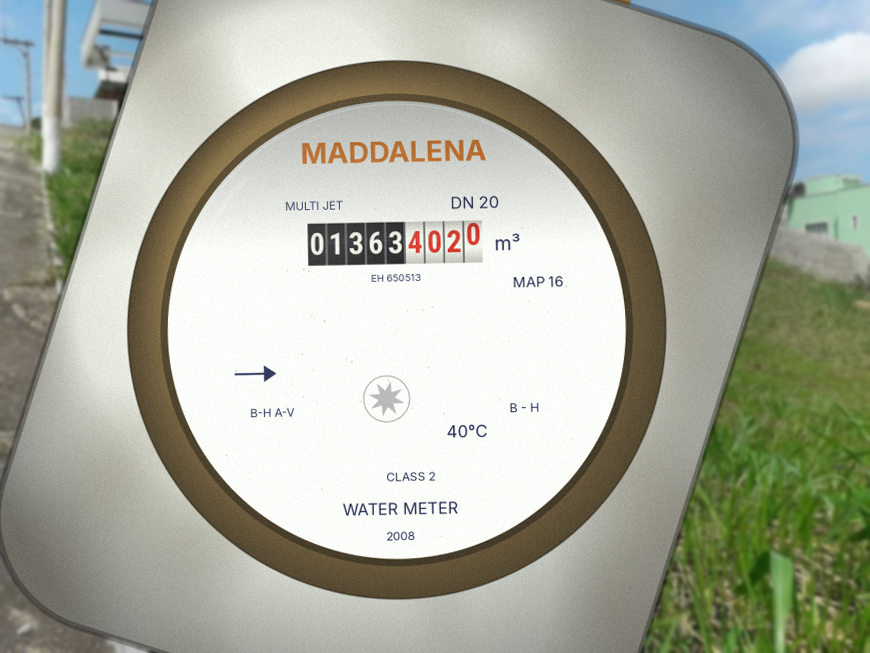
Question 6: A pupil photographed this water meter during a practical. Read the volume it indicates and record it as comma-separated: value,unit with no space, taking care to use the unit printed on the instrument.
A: 1363.4020,m³
